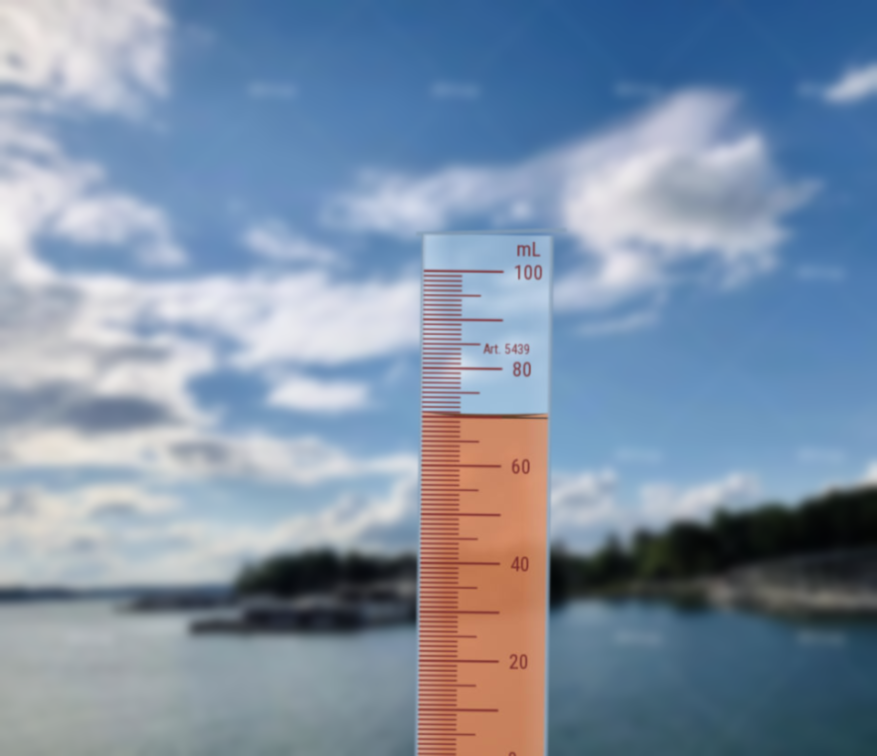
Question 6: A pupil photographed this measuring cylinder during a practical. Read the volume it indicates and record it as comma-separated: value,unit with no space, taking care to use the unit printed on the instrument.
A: 70,mL
